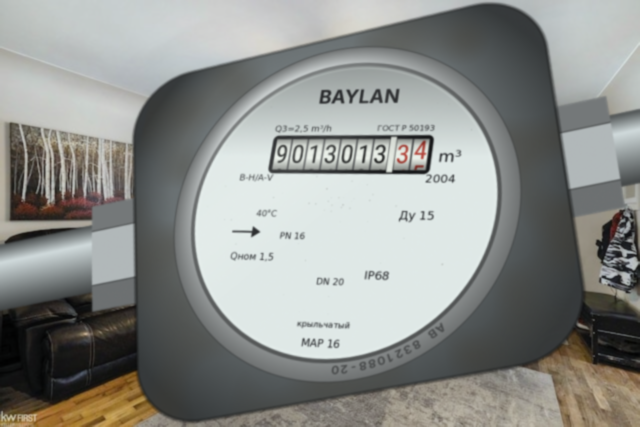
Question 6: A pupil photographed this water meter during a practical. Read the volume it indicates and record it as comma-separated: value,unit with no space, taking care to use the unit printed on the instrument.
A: 9013013.34,m³
